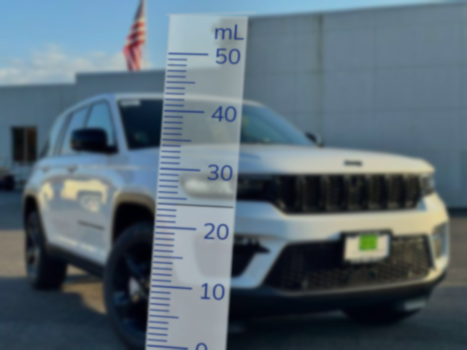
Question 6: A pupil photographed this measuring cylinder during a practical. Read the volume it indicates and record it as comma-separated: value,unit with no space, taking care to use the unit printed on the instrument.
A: 24,mL
